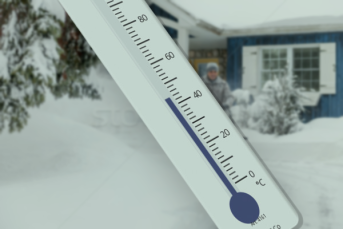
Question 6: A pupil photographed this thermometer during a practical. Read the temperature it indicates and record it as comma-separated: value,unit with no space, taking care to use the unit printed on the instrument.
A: 44,°C
